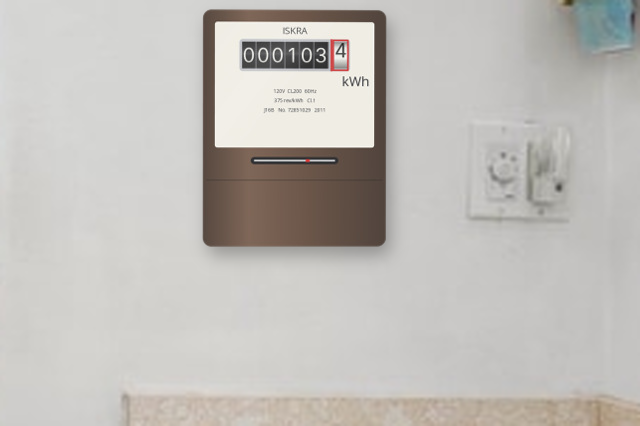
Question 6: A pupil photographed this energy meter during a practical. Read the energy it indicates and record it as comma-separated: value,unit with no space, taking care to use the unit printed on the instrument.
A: 103.4,kWh
